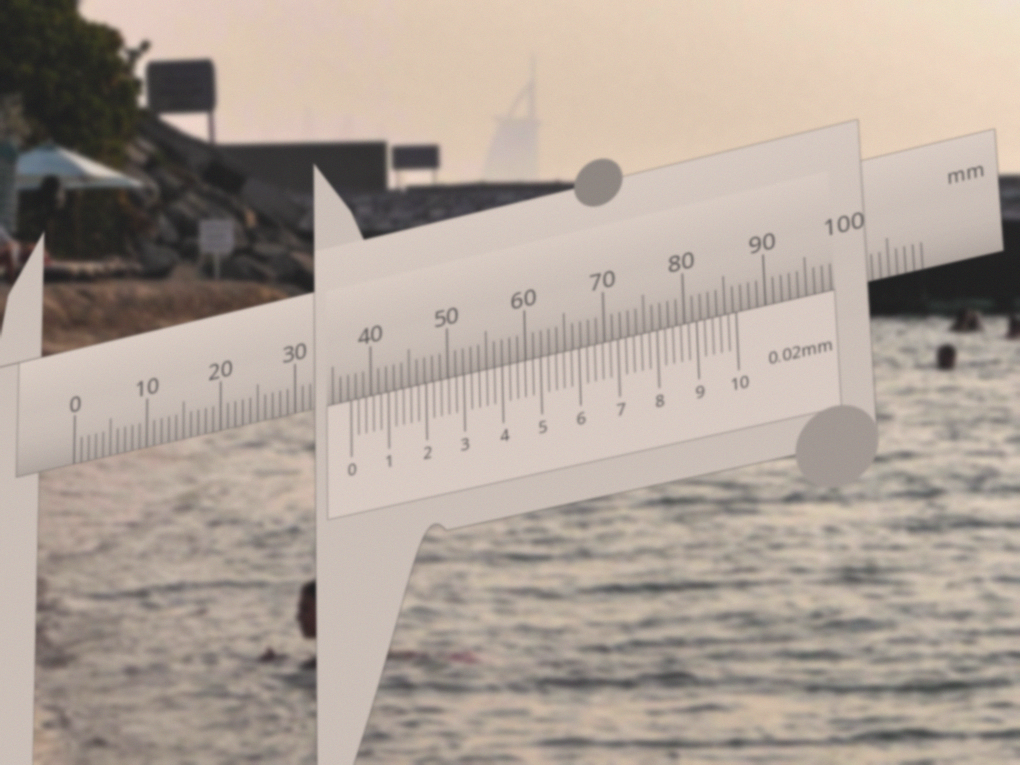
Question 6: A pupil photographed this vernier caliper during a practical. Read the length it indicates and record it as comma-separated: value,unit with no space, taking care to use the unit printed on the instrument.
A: 37.4,mm
